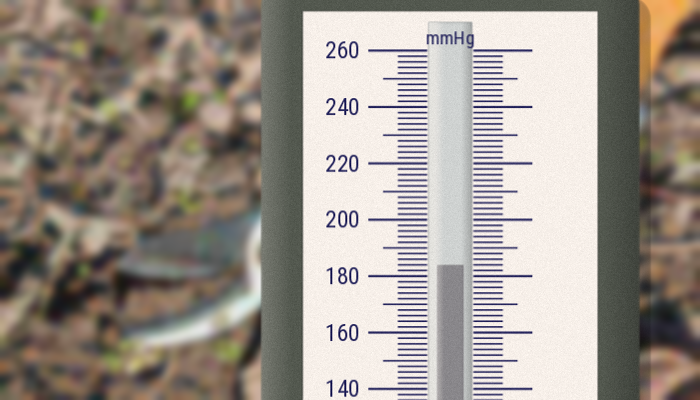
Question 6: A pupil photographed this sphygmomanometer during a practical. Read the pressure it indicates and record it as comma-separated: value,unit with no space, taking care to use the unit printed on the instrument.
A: 184,mmHg
